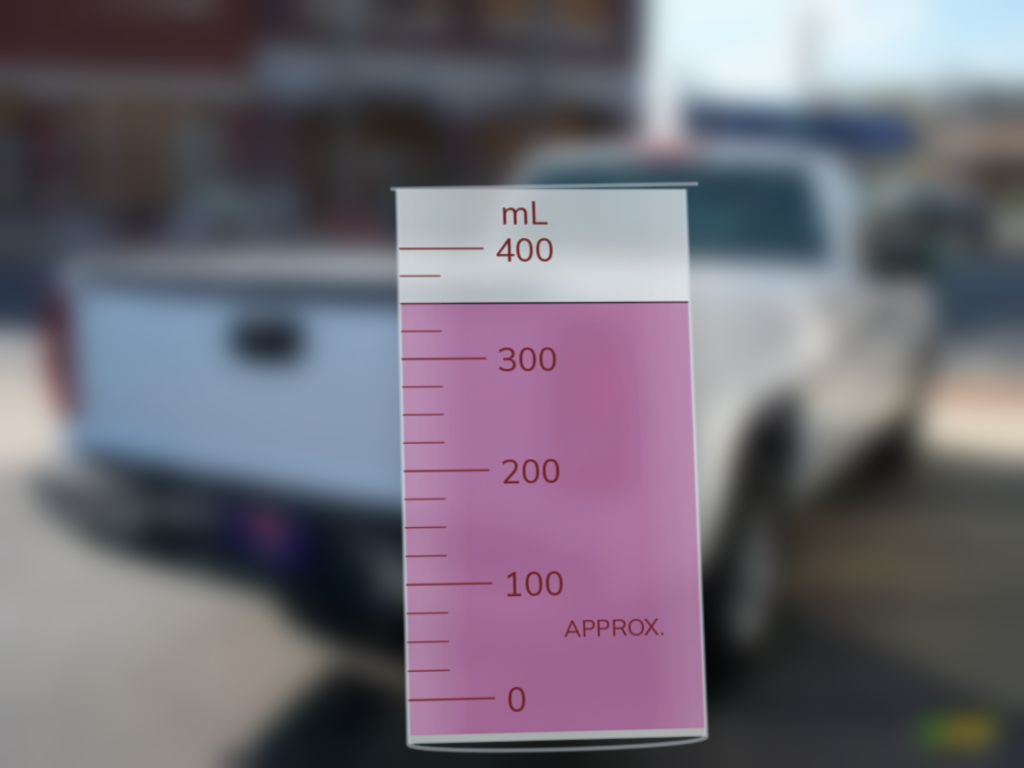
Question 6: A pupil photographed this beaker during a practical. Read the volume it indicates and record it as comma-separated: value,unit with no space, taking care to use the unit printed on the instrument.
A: 350,mL
